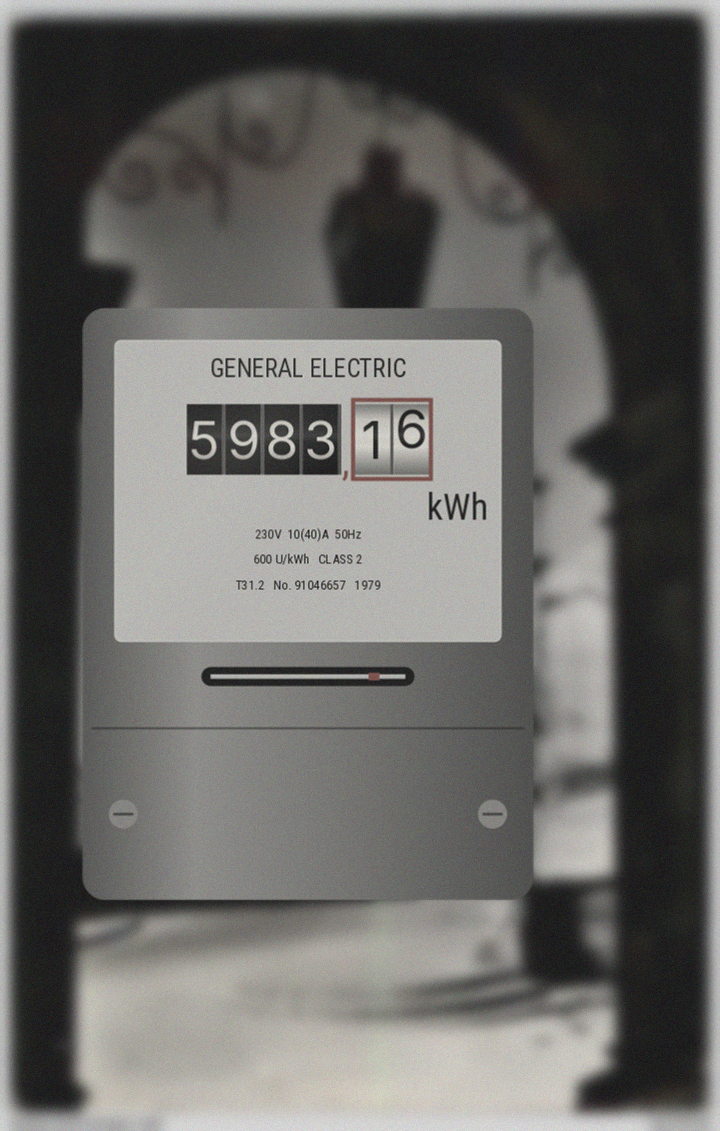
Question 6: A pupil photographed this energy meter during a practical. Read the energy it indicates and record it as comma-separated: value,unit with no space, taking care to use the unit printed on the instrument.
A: 5983.16,kWh
